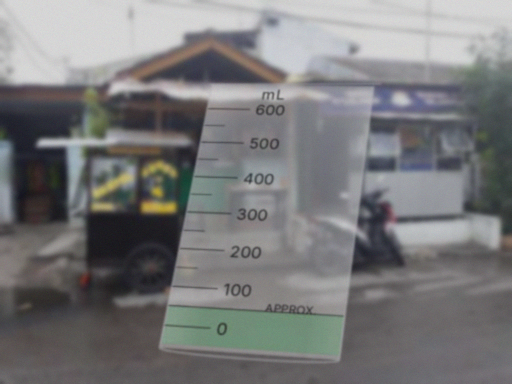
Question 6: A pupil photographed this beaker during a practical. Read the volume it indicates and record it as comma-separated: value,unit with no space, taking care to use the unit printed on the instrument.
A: 50,mL
